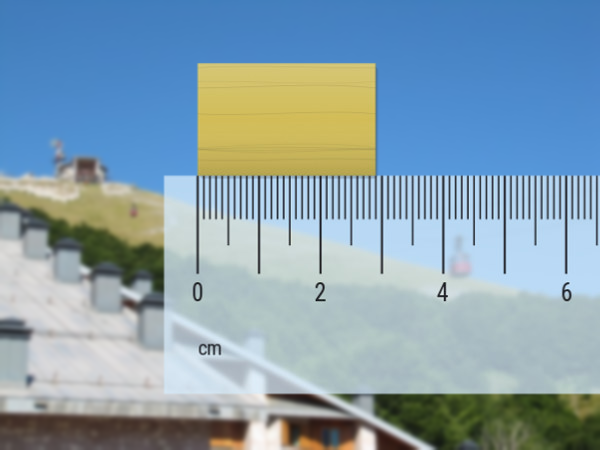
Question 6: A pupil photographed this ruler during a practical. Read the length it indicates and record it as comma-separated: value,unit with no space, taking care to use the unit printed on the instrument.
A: 2.9,cm
